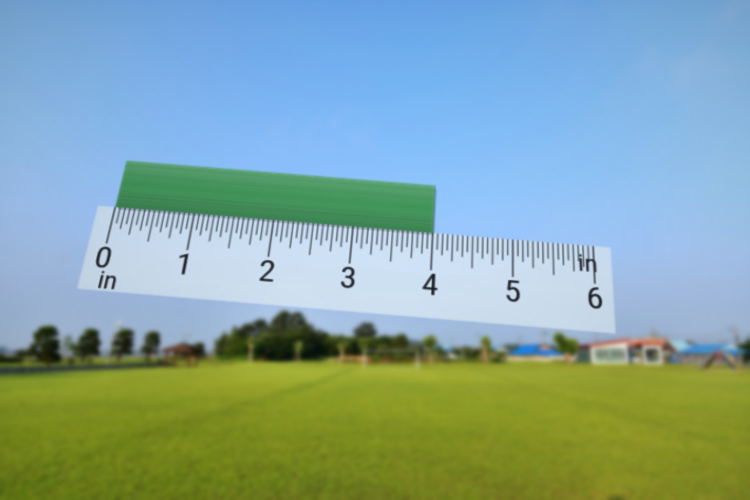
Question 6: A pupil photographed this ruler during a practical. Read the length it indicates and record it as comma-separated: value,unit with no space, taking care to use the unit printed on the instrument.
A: 4,in
